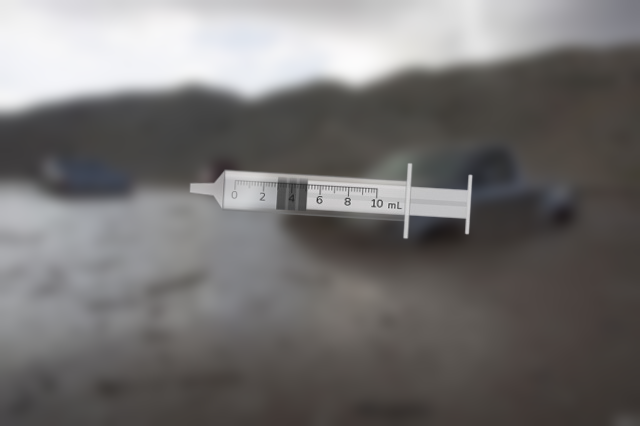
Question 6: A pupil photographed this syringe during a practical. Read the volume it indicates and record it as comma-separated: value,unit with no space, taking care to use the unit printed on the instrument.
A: 3,mL
